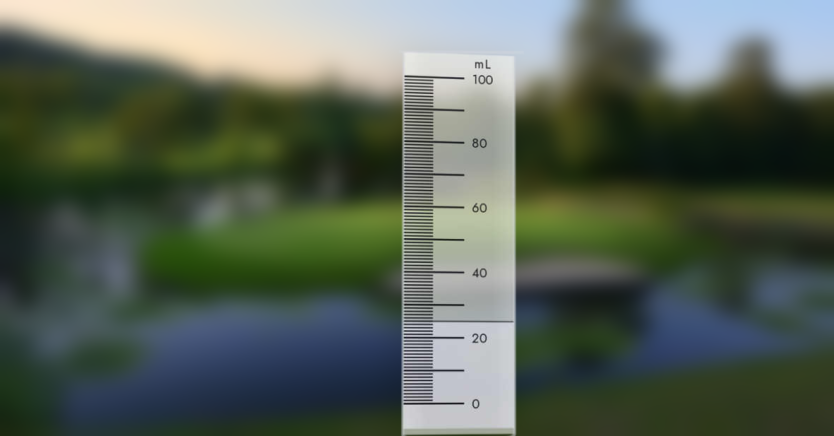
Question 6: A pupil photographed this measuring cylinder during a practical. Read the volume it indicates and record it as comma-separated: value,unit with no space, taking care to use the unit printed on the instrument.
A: 25,mL
